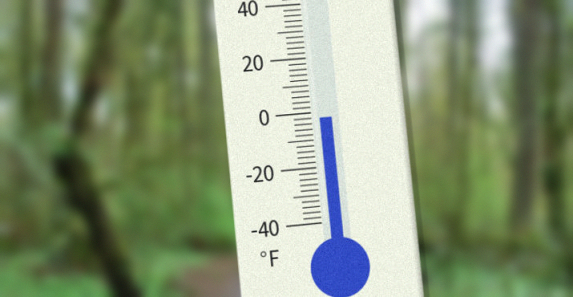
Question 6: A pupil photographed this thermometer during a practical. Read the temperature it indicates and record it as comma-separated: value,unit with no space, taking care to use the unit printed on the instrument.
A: -2,°F
